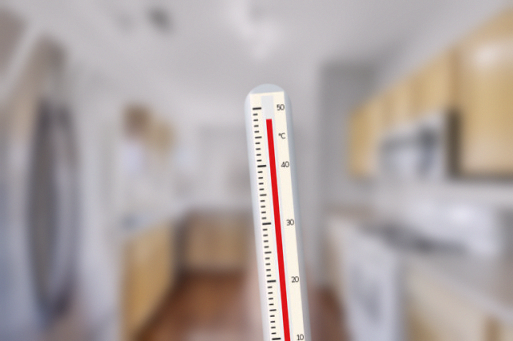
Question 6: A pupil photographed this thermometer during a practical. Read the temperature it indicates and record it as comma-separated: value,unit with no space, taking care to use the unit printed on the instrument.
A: 48,°C
